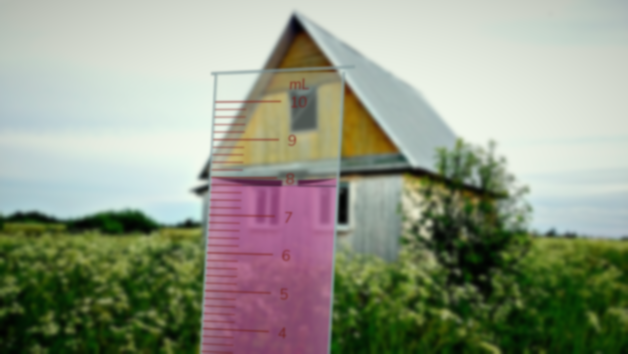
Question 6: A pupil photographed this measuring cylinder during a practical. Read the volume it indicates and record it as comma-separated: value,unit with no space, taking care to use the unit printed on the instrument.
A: 7.8,mL
